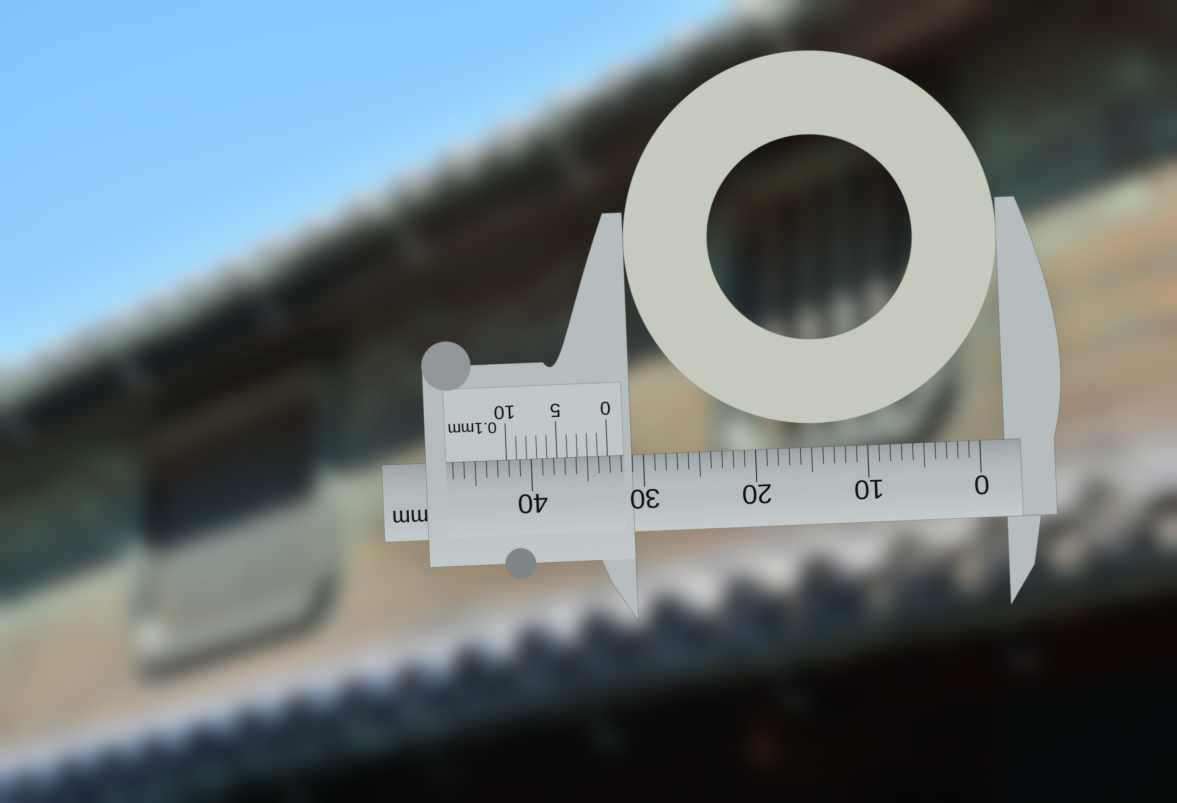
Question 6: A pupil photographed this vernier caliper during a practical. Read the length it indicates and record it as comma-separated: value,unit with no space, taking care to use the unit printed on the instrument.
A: 33.2,mm
